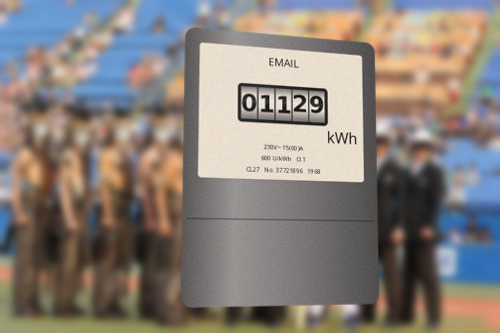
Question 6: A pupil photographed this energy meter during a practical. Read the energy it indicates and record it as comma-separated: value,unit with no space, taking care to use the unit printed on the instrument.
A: 1129,kWh
